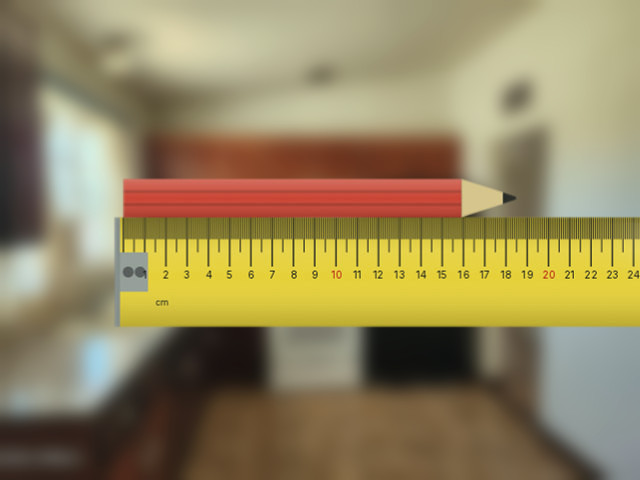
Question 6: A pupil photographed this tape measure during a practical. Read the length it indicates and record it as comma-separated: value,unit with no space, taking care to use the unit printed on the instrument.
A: 18.5,cm
